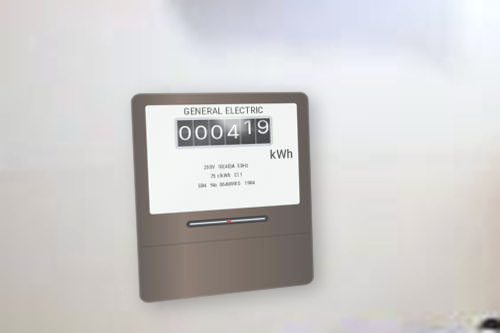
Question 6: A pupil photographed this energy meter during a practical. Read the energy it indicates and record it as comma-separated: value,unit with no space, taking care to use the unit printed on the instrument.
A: 419,kWh
